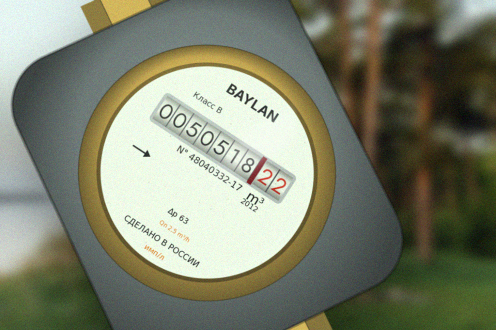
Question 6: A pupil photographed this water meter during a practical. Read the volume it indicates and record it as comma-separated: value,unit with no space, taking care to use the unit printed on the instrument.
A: 50518.22,m³
